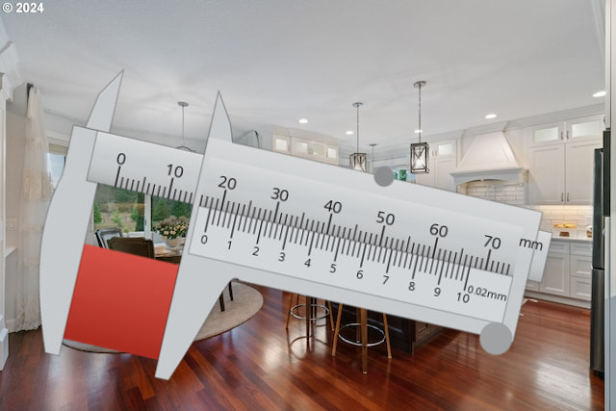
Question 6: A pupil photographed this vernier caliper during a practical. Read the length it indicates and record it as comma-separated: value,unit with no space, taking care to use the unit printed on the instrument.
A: 18.0,mm
